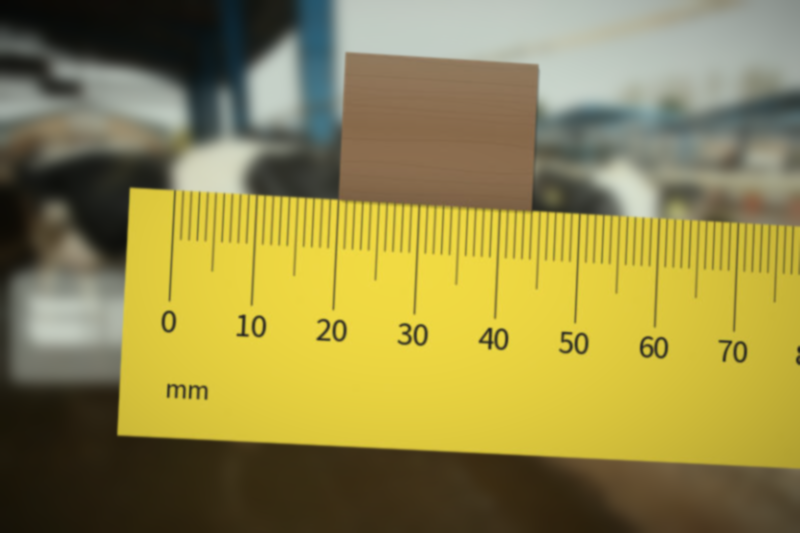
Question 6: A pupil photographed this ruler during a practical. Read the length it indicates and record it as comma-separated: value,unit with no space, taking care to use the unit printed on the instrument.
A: 24,mm
